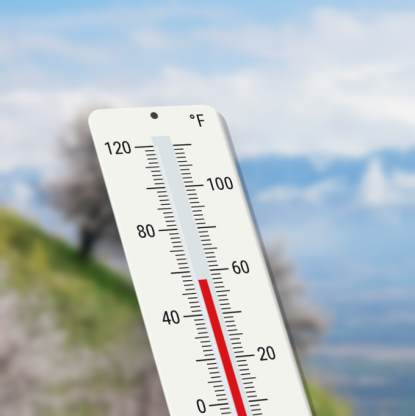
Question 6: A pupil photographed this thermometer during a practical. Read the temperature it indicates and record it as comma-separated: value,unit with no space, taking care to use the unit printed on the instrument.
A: 56,°F
